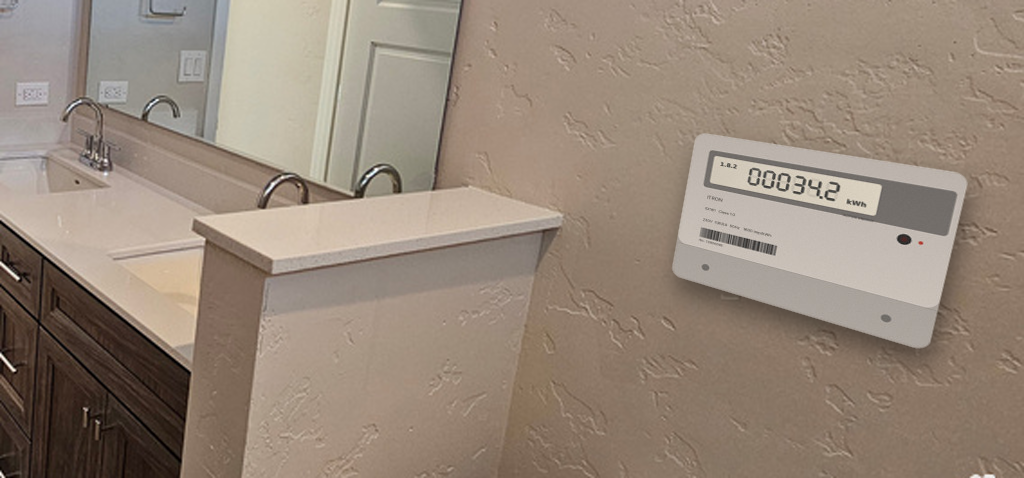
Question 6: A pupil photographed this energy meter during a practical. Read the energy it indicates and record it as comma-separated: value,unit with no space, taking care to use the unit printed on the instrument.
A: 34.2,kWh
